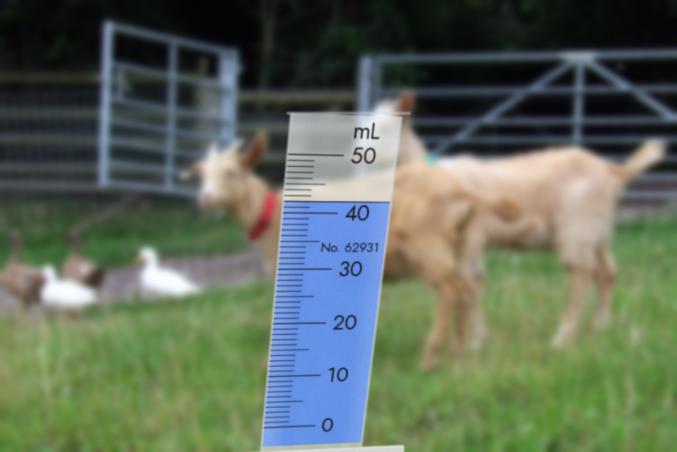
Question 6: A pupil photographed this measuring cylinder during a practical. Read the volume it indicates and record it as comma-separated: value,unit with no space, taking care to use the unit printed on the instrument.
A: 42,mL
